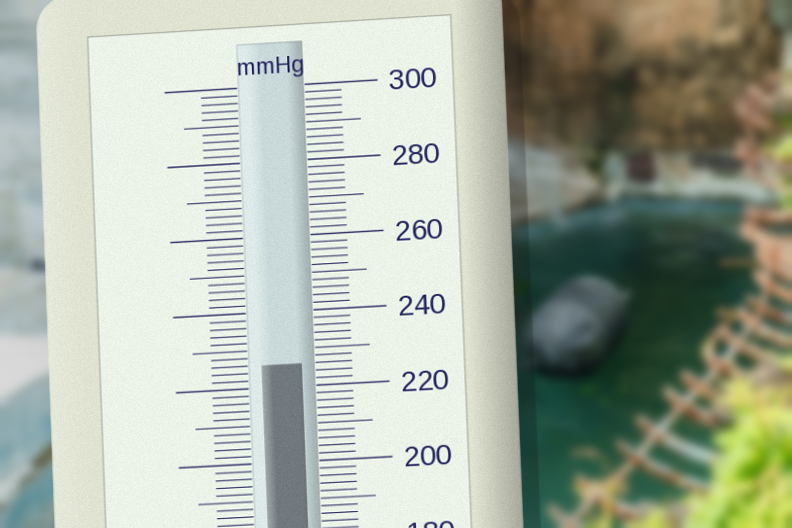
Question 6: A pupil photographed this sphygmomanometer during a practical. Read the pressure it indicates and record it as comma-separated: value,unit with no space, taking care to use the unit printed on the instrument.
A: 226,mmHg
